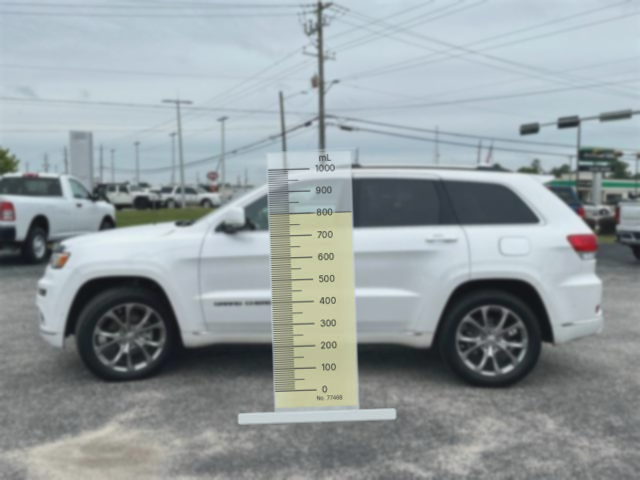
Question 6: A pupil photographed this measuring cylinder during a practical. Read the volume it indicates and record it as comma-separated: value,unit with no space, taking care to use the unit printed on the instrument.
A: 800,mL
